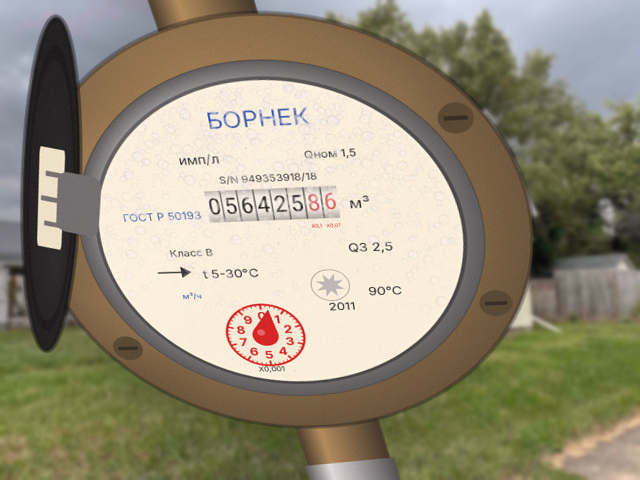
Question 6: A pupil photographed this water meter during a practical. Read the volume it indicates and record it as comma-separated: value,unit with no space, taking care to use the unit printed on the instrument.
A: 56425.860,m³
